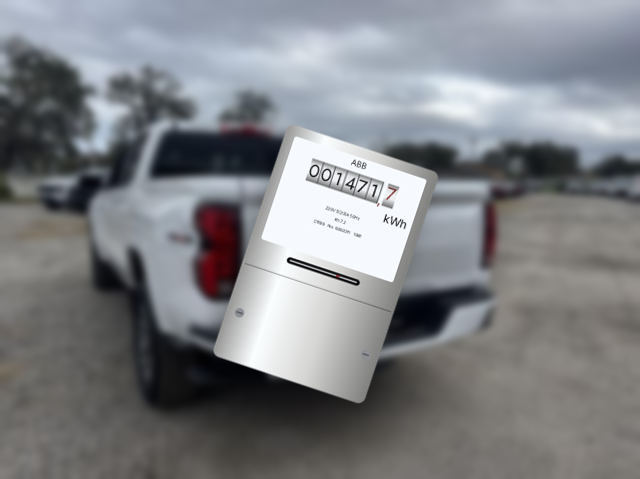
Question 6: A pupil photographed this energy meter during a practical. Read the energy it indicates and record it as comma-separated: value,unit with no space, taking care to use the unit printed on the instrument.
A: 1471.7,kWh
